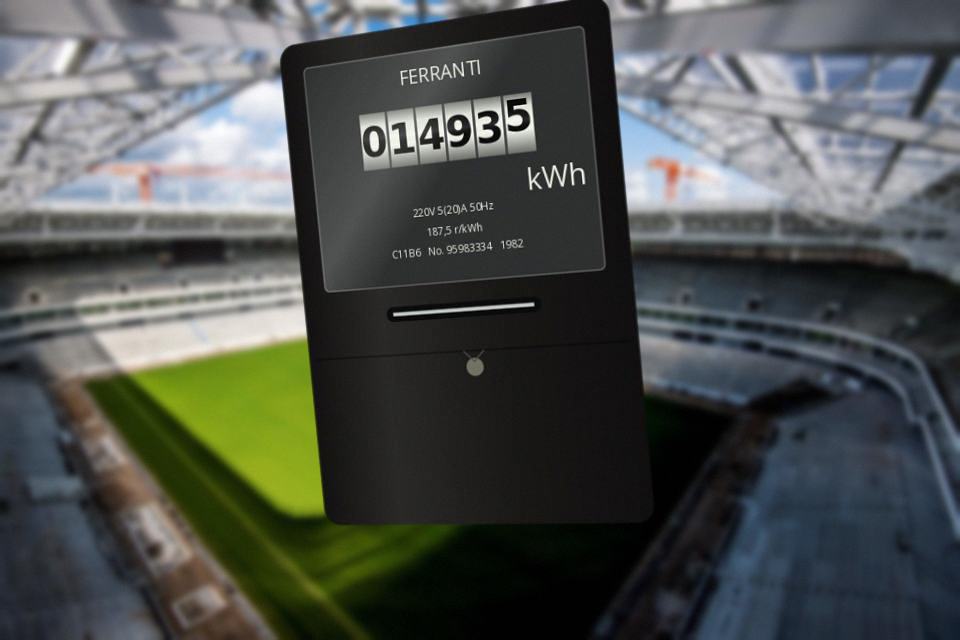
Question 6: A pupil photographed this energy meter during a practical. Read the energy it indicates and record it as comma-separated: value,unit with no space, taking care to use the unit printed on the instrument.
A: 14935,kWh
